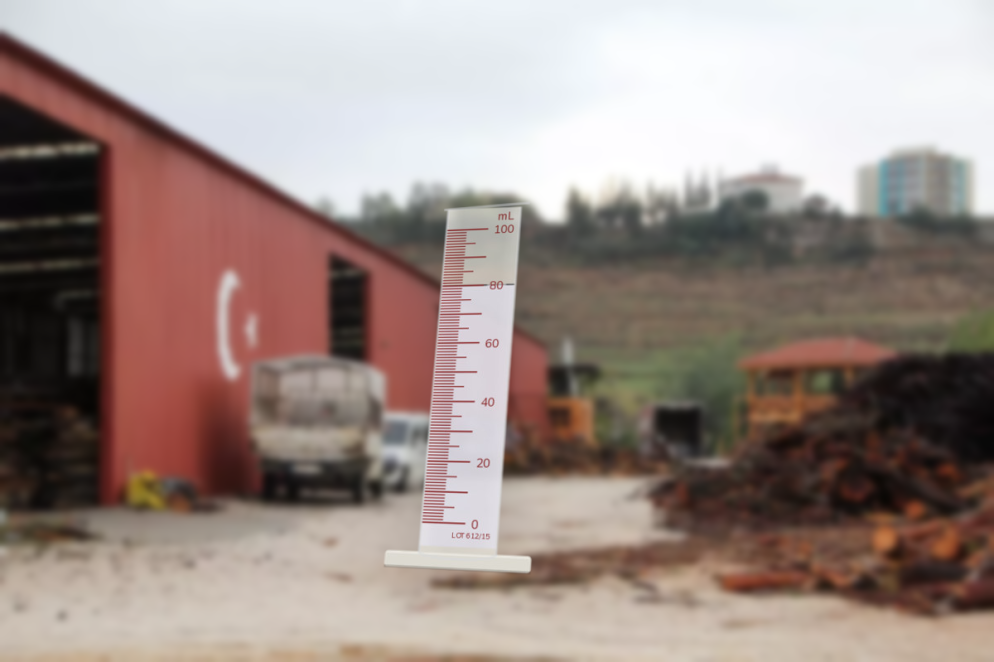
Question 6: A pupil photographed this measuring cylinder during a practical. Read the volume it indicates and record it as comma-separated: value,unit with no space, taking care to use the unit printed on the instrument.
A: 80,mL
